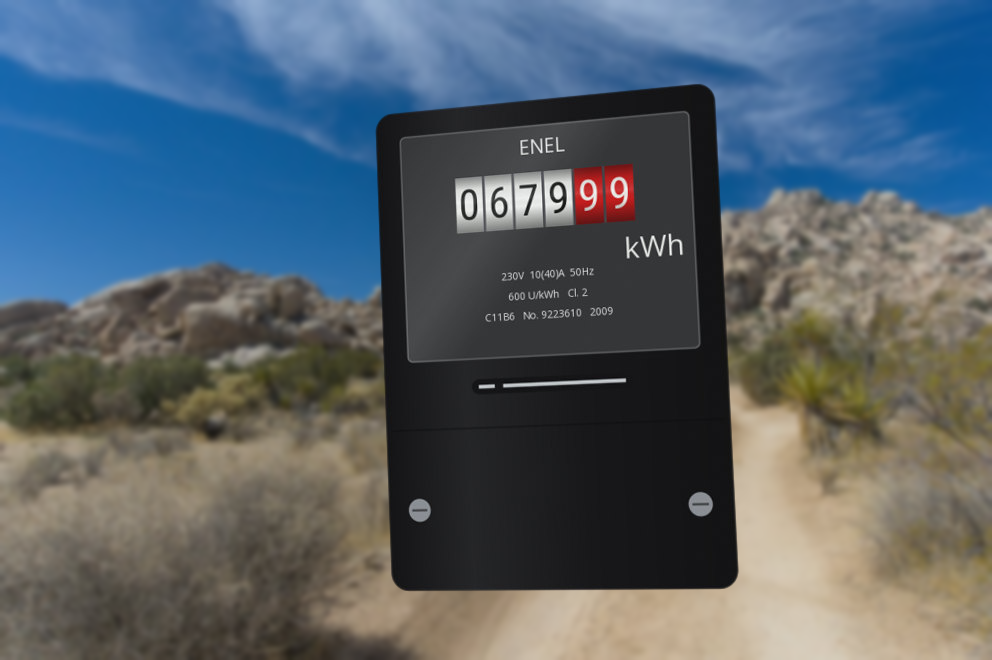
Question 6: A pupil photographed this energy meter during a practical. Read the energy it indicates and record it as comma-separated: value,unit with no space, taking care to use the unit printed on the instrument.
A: 679.99,kWh
